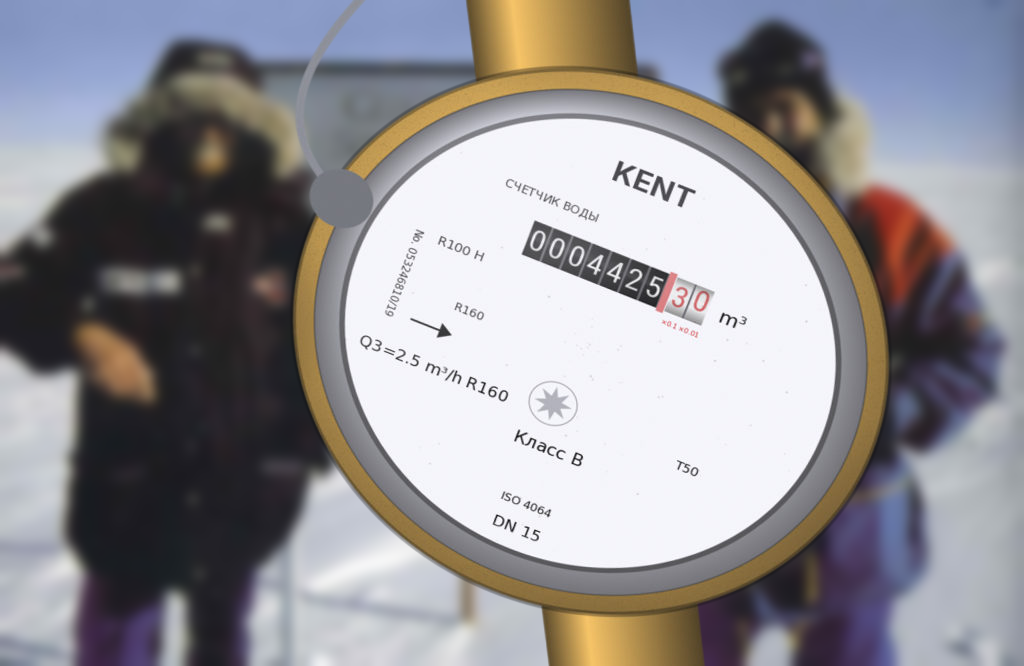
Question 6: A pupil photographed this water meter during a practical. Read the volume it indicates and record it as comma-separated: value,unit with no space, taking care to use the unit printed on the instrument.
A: 4425.30,m³
